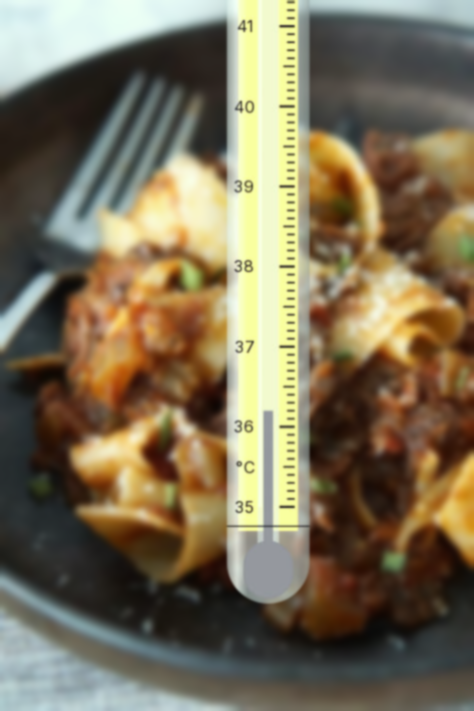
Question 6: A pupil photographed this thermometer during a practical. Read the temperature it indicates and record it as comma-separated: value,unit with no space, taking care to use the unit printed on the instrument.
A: 36.2,°C
